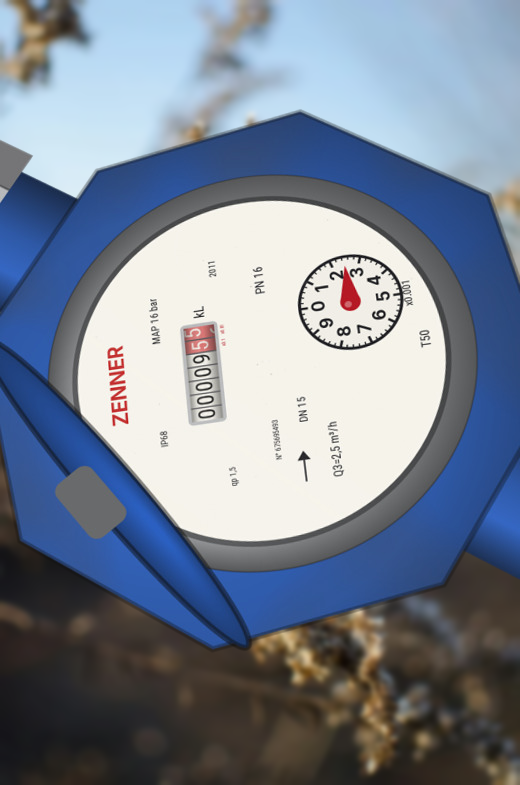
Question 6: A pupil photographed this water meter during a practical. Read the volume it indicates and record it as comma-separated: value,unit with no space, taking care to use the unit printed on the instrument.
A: 9.552,kL
